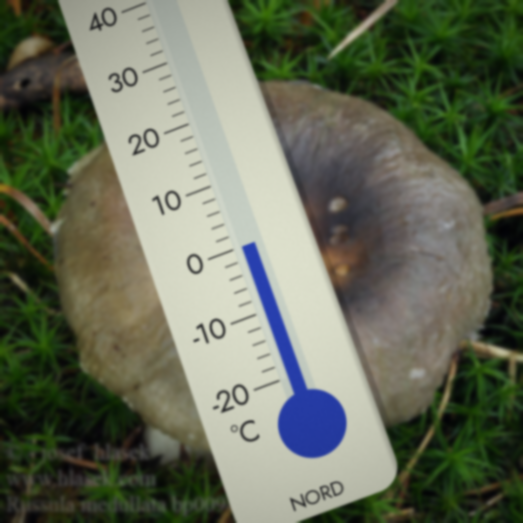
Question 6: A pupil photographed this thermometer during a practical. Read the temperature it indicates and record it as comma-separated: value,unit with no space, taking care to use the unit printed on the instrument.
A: 0,°C
